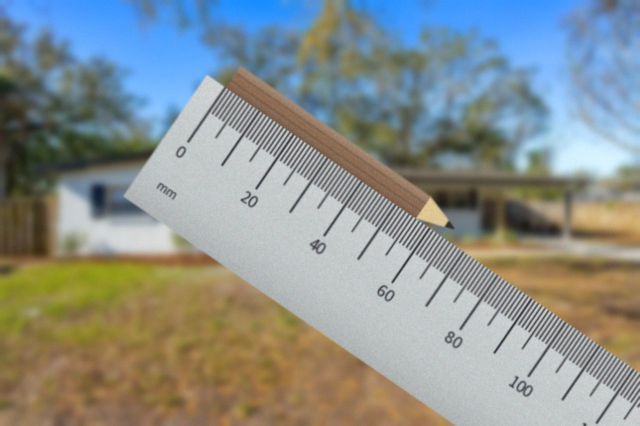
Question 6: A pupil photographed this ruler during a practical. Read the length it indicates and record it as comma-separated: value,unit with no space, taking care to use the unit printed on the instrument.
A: 65,mm
